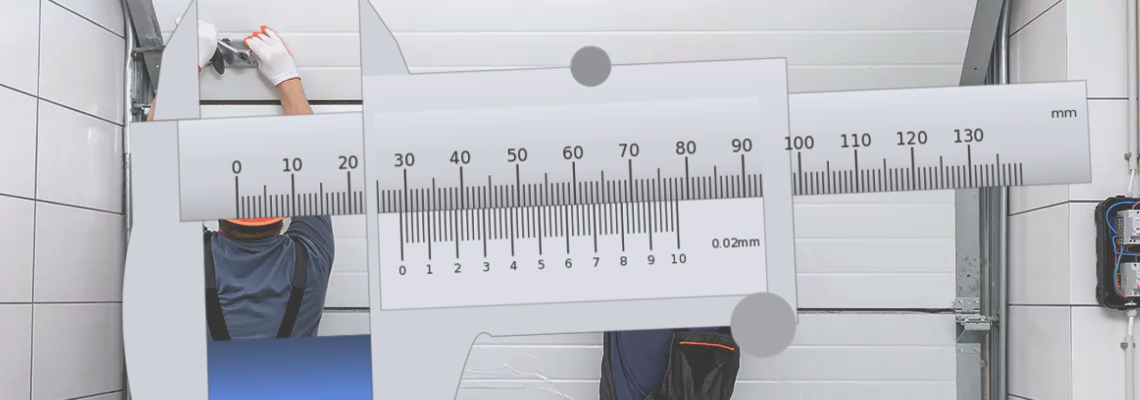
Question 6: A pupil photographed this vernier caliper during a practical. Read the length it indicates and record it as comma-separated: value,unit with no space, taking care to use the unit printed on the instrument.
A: 29.0,mm
